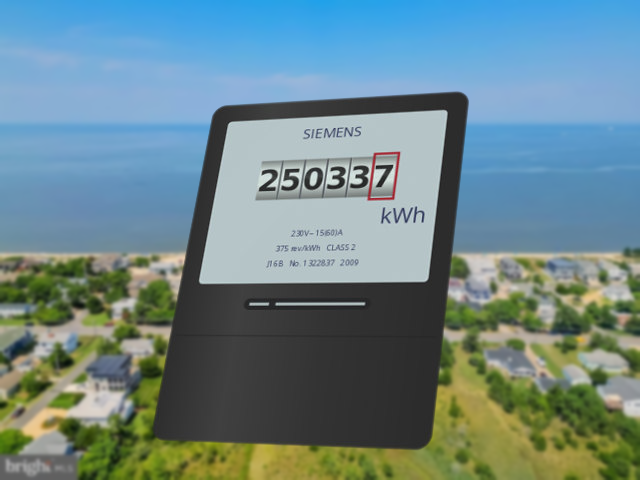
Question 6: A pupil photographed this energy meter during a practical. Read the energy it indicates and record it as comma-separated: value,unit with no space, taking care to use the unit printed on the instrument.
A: 25033.7,kWh
